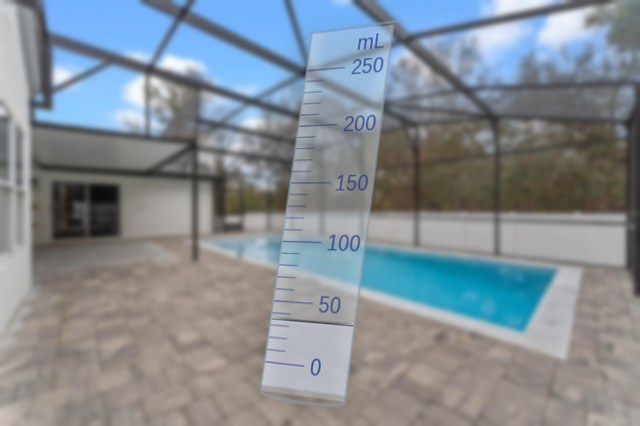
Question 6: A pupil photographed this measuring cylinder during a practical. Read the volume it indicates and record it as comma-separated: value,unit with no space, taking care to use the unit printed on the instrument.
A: 35,mL
